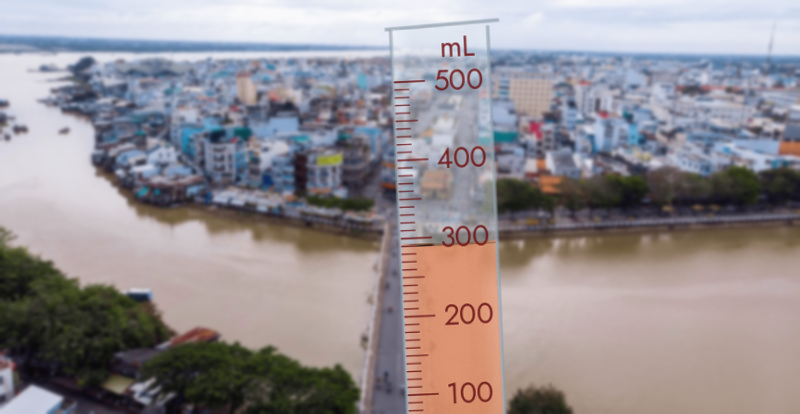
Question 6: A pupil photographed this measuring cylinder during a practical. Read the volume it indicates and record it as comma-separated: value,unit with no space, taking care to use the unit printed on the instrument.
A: 290,mL
